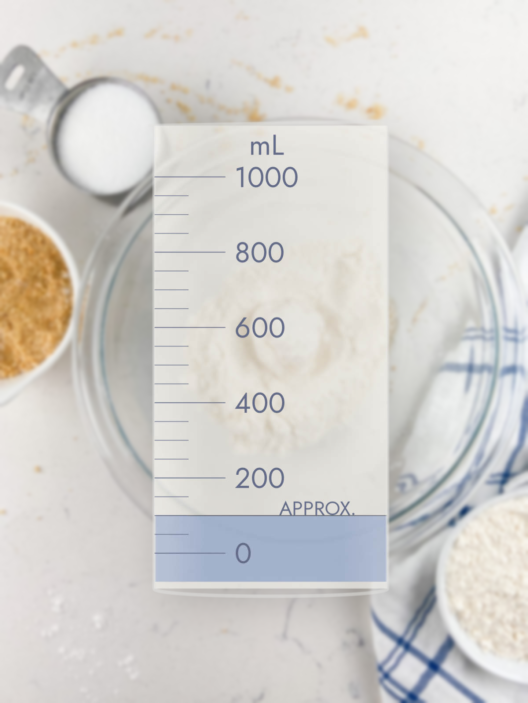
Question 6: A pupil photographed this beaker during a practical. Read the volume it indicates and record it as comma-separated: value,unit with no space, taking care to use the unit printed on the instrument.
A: 100,mL
